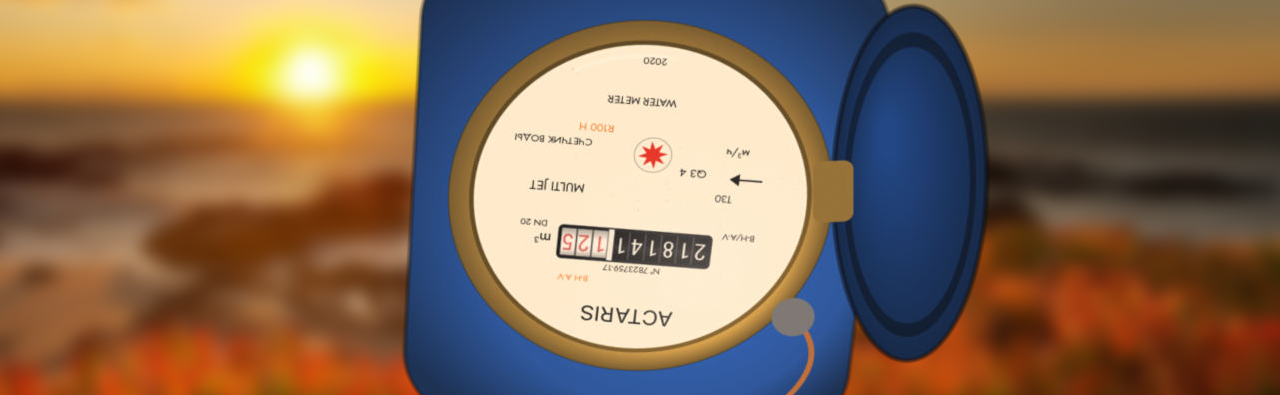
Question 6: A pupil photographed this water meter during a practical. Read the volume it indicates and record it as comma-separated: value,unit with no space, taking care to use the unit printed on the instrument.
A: 218141.125,m³
